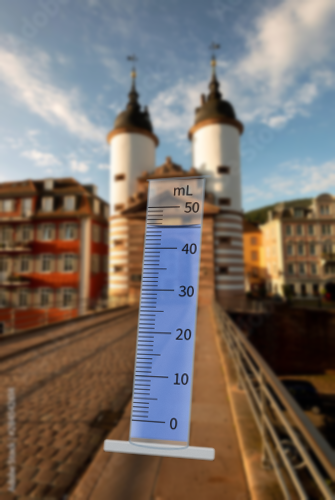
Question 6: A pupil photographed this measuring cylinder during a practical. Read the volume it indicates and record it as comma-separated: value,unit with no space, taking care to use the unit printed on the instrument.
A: 45,mL
